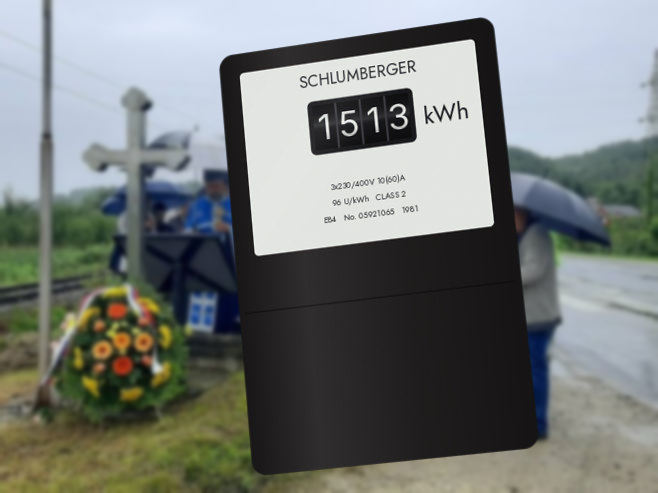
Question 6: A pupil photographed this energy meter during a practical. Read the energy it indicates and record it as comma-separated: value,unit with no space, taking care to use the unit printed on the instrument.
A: 1513,kWh
